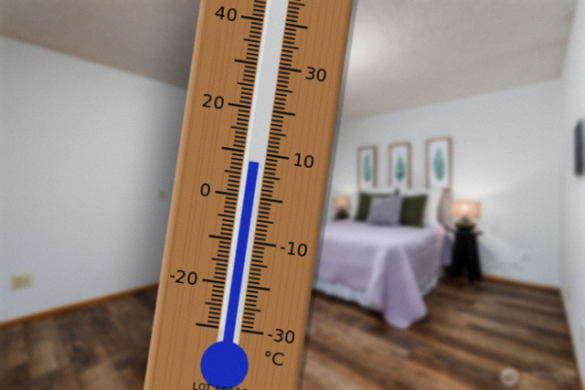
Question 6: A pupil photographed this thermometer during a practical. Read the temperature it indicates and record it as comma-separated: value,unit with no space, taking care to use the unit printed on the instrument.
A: 8,°C
